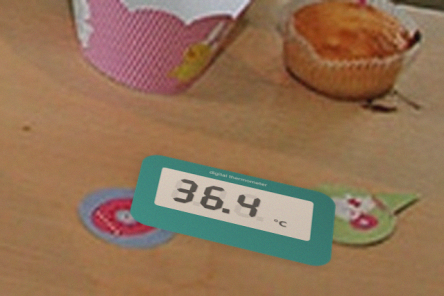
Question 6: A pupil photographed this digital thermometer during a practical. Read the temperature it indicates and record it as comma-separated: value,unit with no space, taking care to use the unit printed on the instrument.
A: 36.4,°C
